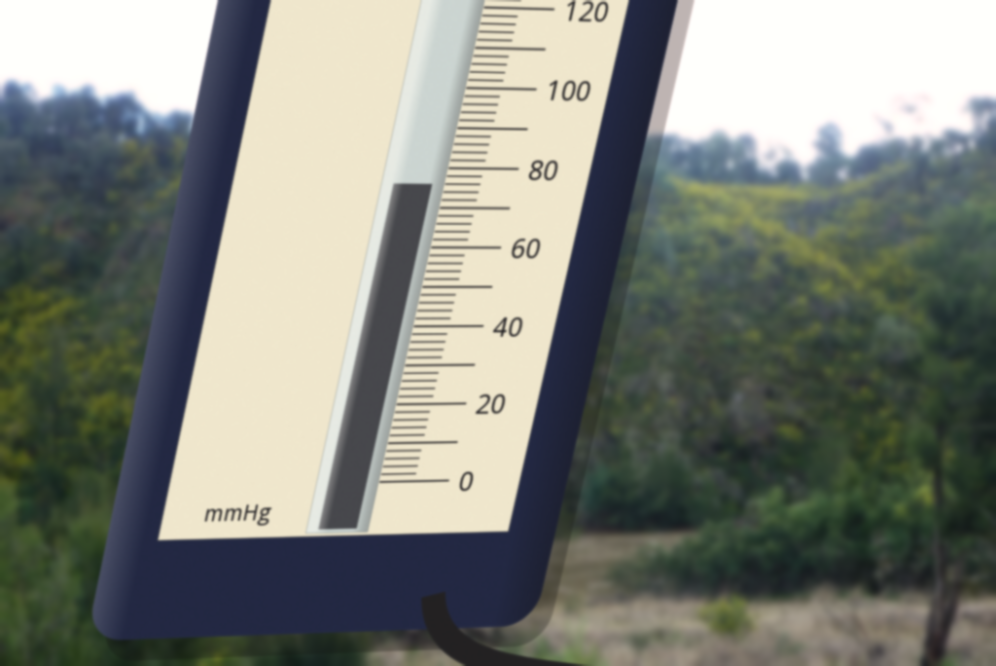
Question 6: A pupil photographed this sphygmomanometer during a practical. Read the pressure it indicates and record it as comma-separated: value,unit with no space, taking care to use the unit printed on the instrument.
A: 76,mmHg
